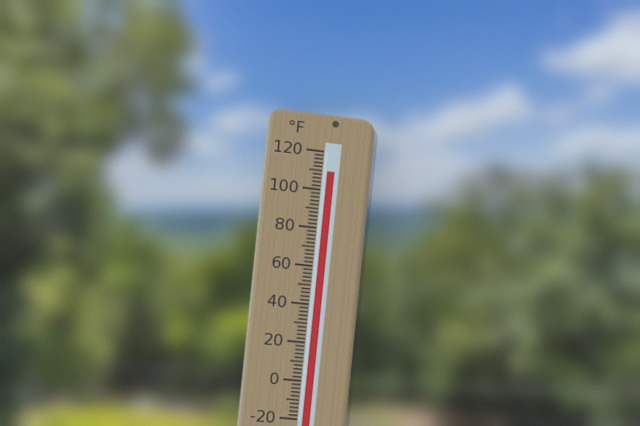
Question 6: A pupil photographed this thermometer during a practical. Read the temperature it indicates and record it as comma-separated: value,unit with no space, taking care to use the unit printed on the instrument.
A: 110,°F
